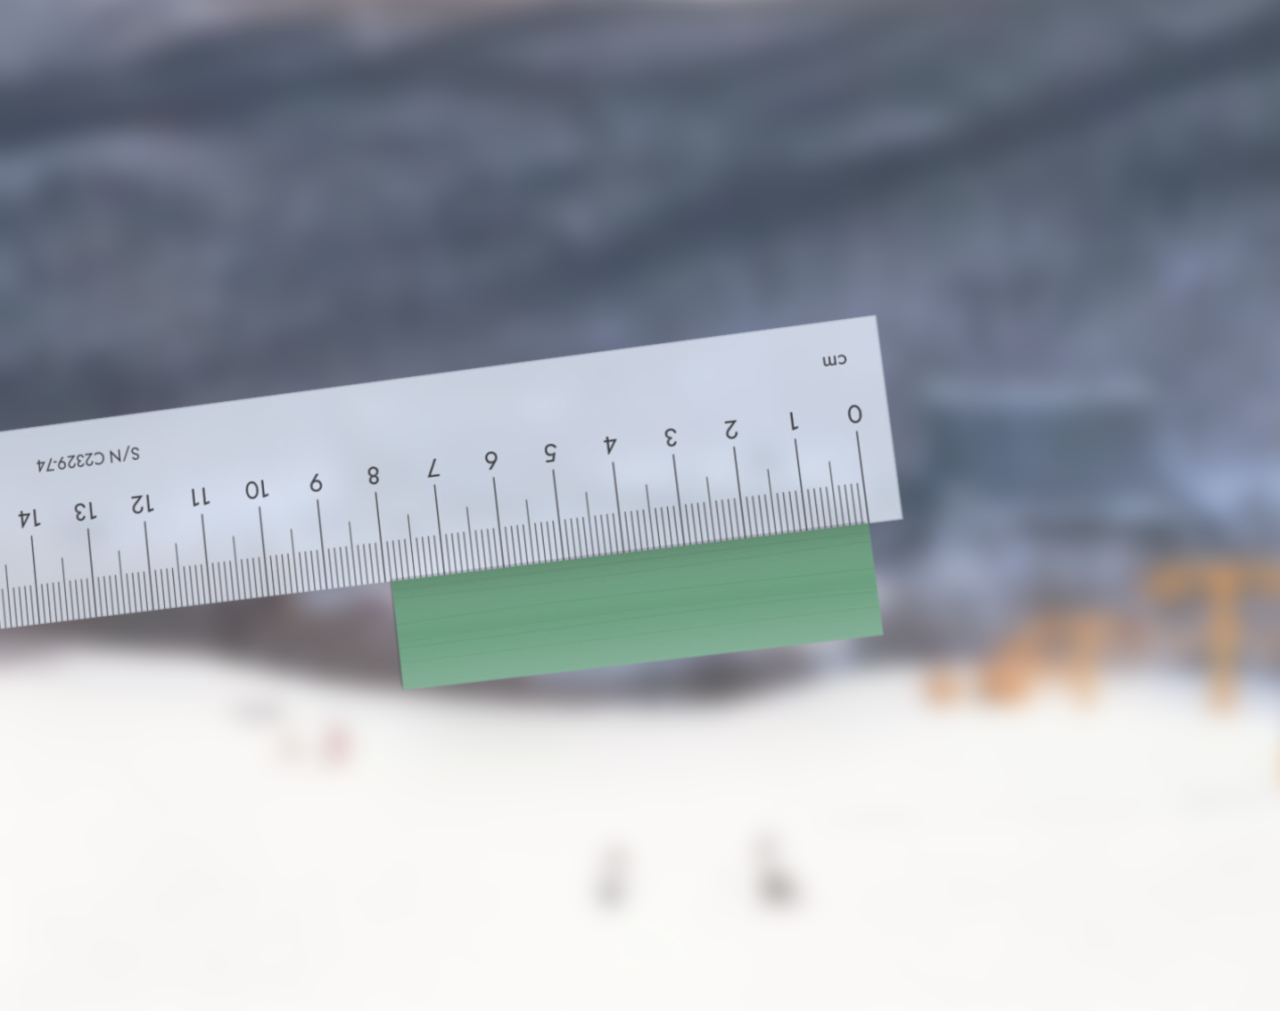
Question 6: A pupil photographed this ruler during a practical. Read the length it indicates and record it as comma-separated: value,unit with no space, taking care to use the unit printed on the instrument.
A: 7.9,cm
